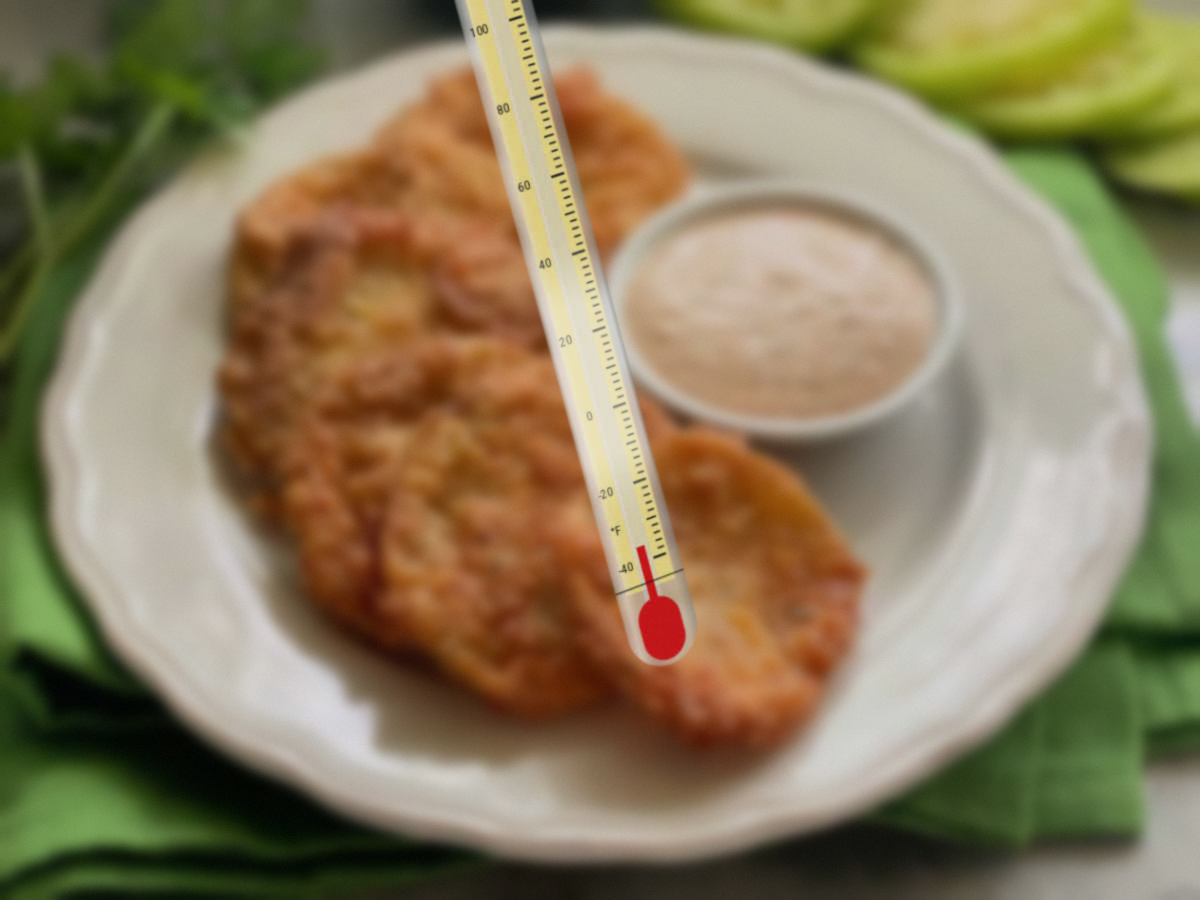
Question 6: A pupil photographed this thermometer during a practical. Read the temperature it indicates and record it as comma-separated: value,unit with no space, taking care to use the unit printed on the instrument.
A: -36,°F
